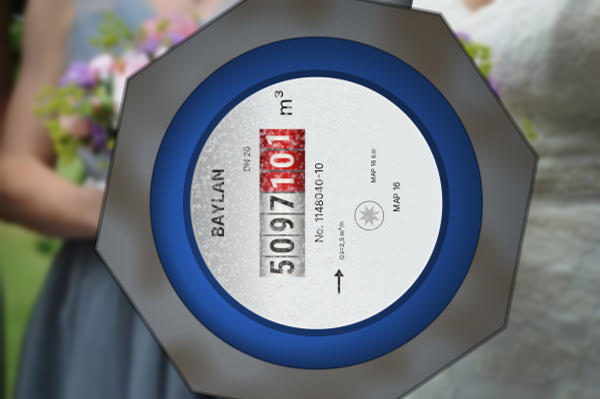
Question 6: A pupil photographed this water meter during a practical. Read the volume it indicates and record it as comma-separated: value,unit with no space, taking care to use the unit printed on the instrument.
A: 5097.101,m³
